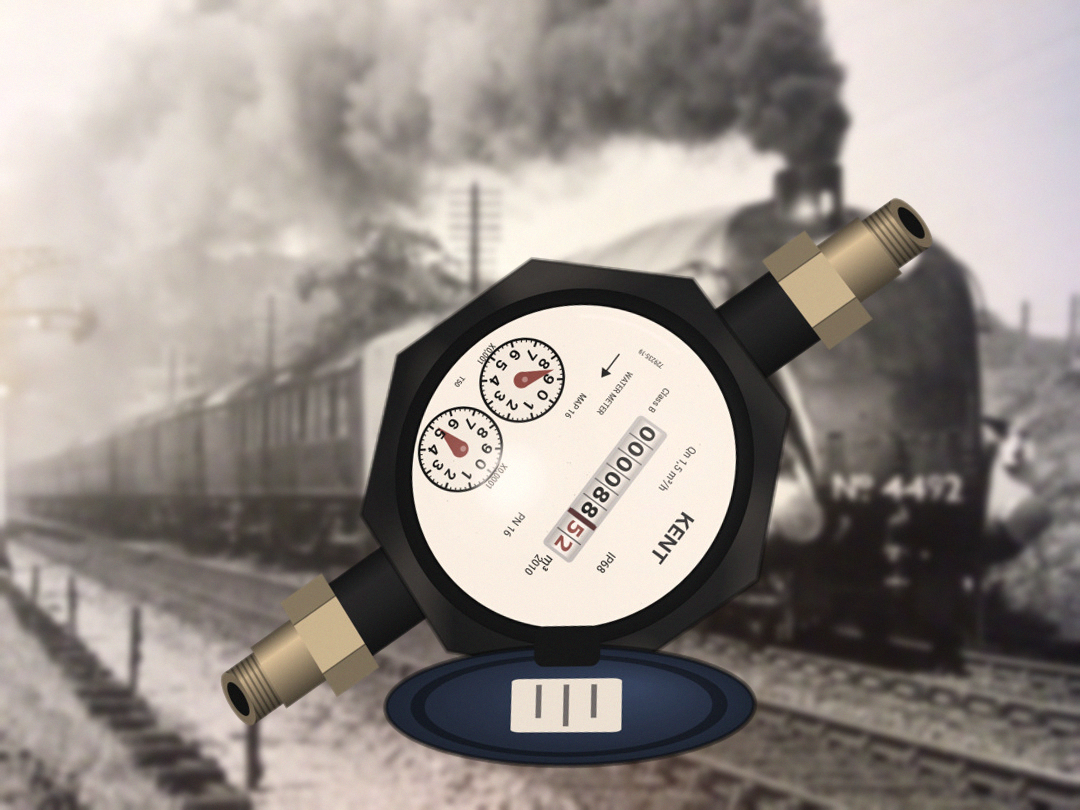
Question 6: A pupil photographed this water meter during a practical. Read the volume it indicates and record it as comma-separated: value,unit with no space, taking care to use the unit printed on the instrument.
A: 88.5285,m³
